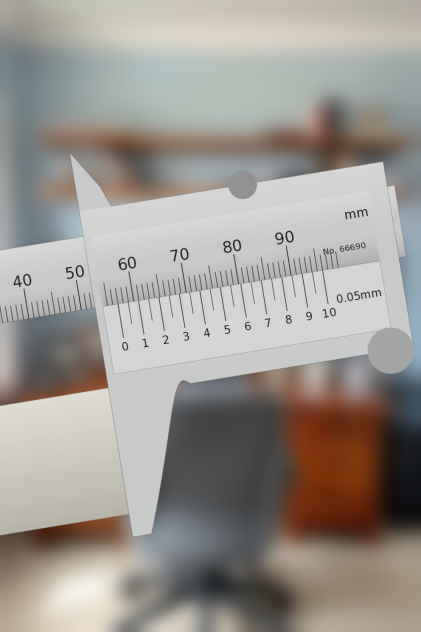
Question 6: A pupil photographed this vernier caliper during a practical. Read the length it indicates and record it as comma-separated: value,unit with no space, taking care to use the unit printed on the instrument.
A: 57.0,mm
